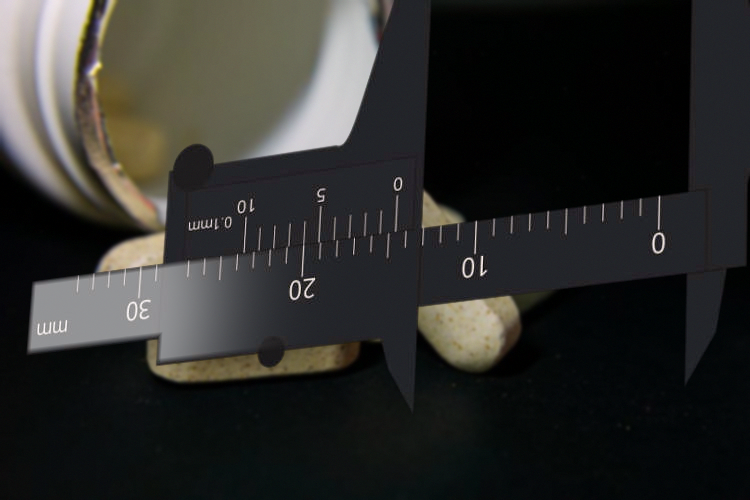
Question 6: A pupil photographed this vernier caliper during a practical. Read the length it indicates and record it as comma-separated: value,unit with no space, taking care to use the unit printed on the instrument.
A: 14.6,mm
